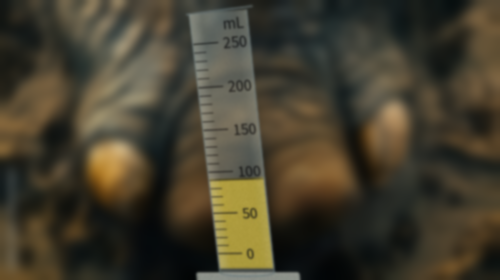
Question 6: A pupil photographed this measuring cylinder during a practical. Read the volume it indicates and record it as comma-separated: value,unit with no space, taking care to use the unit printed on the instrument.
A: 90,mL
